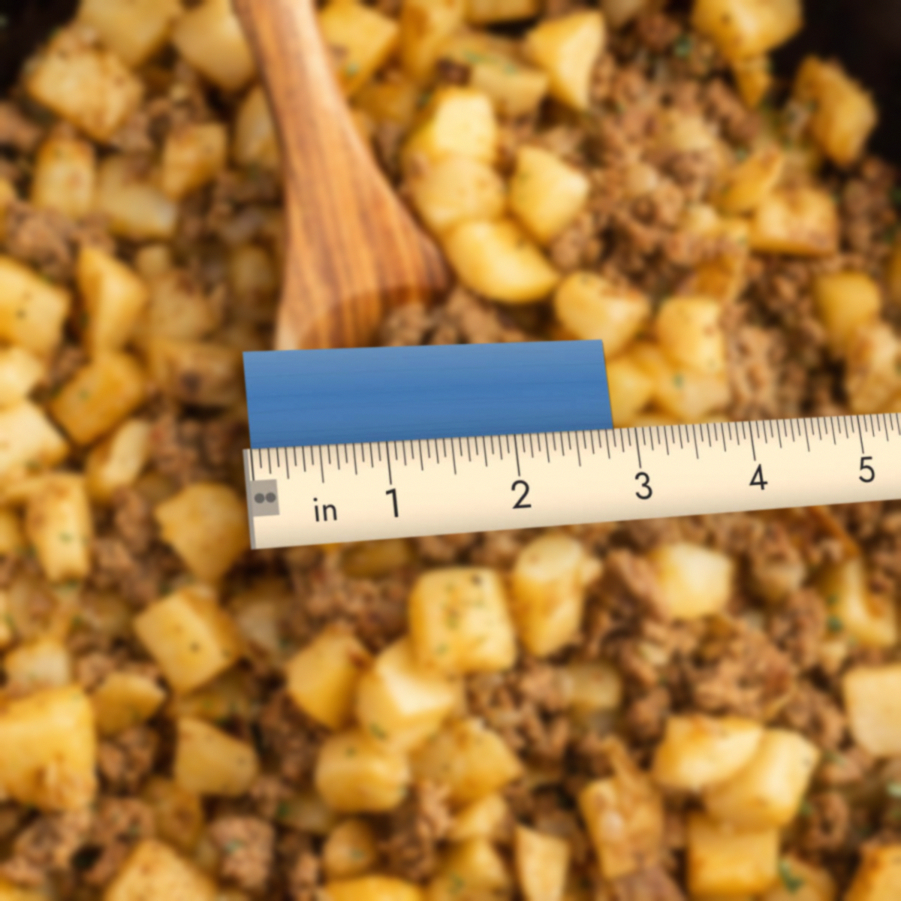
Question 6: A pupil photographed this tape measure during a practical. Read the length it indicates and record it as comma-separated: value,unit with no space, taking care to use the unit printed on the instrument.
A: 2.8125,in
